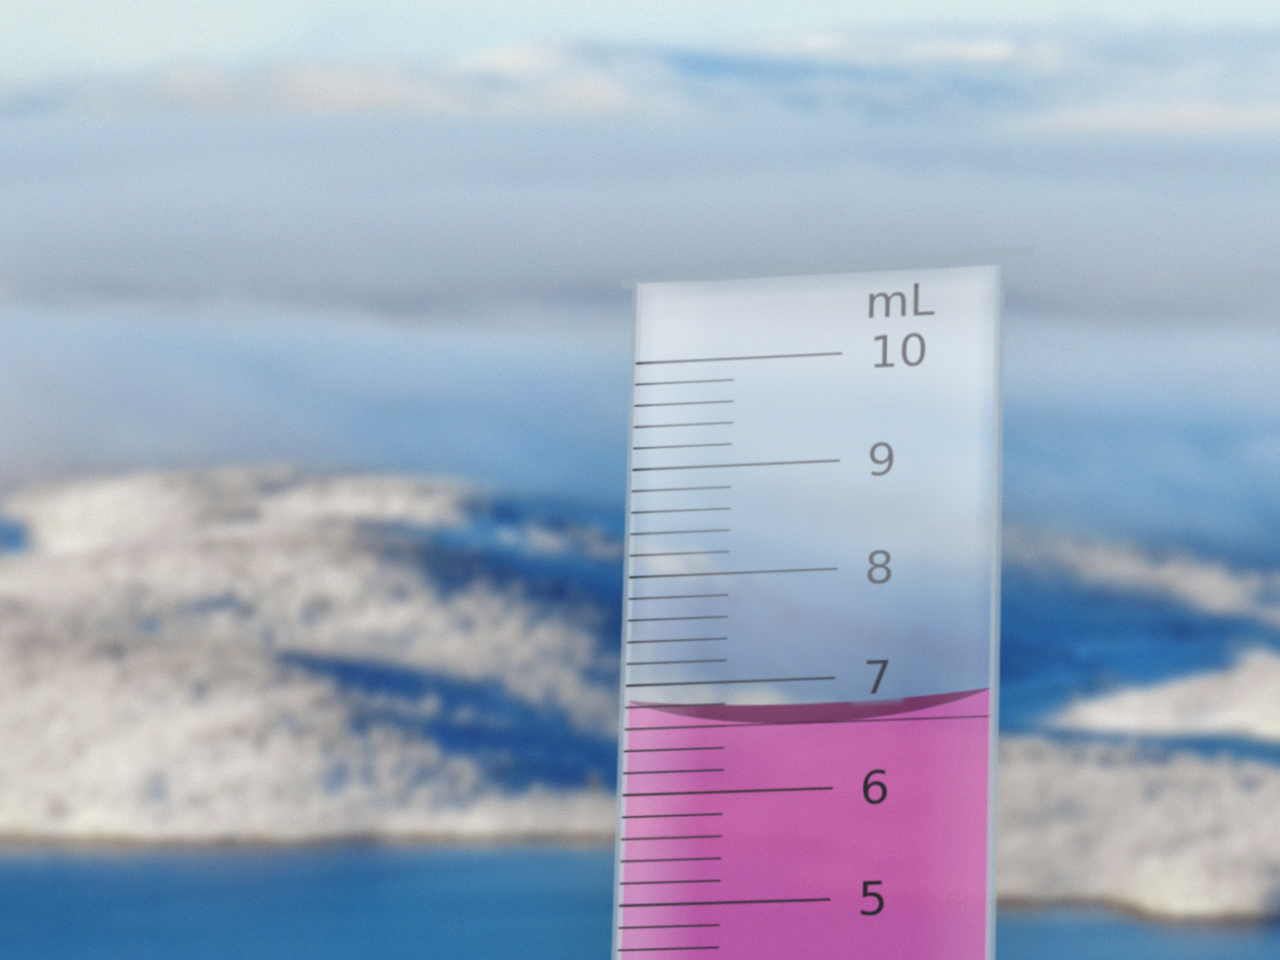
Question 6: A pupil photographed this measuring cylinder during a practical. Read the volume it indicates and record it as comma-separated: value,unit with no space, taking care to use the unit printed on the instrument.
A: 6.6,mL
